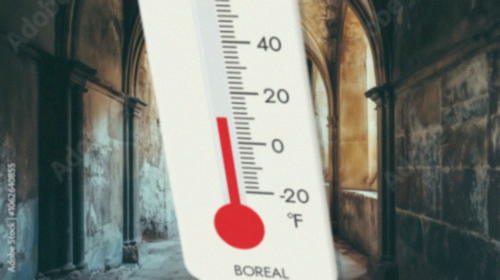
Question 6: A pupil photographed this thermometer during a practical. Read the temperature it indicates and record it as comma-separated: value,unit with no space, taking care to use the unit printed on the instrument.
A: 10,°F
